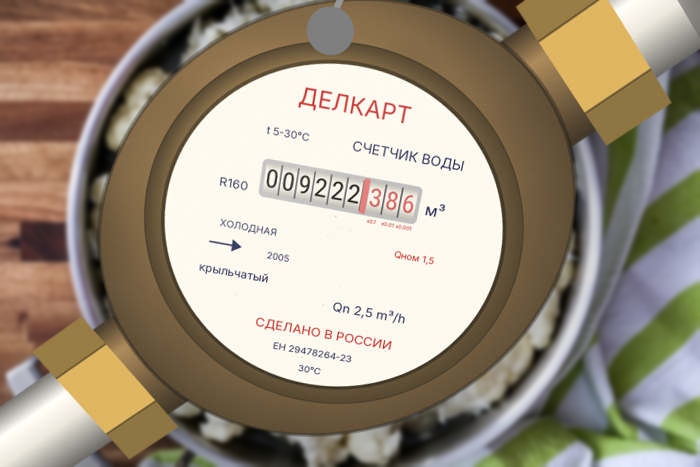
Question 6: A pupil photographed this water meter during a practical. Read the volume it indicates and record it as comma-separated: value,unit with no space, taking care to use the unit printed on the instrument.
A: 9222.386,m³
